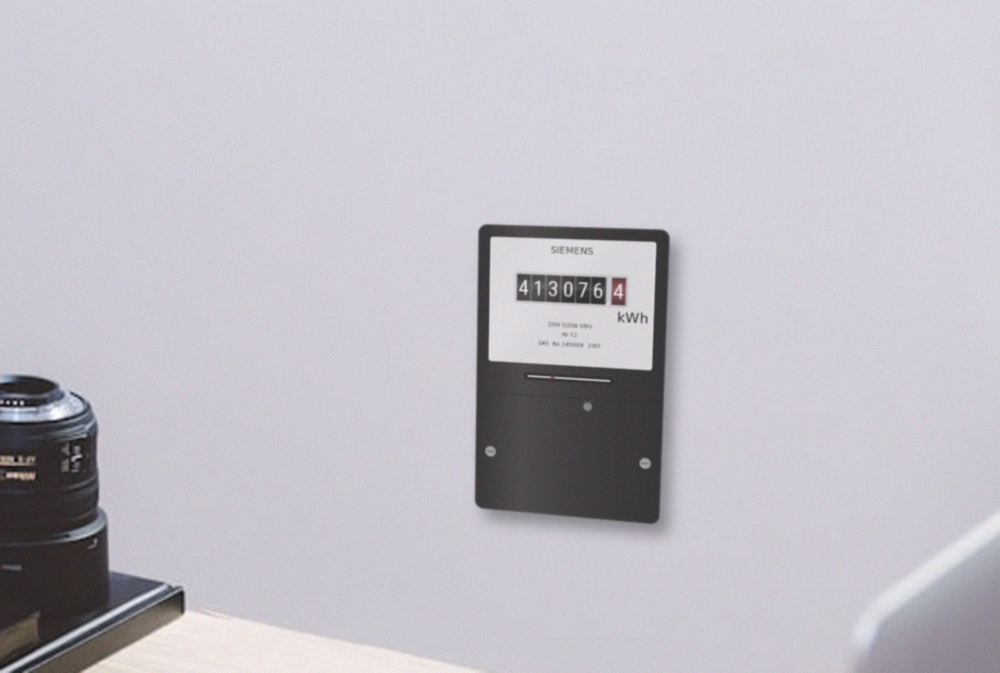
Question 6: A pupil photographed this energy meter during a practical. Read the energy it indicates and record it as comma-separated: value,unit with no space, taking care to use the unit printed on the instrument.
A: 413076.4,kWh
